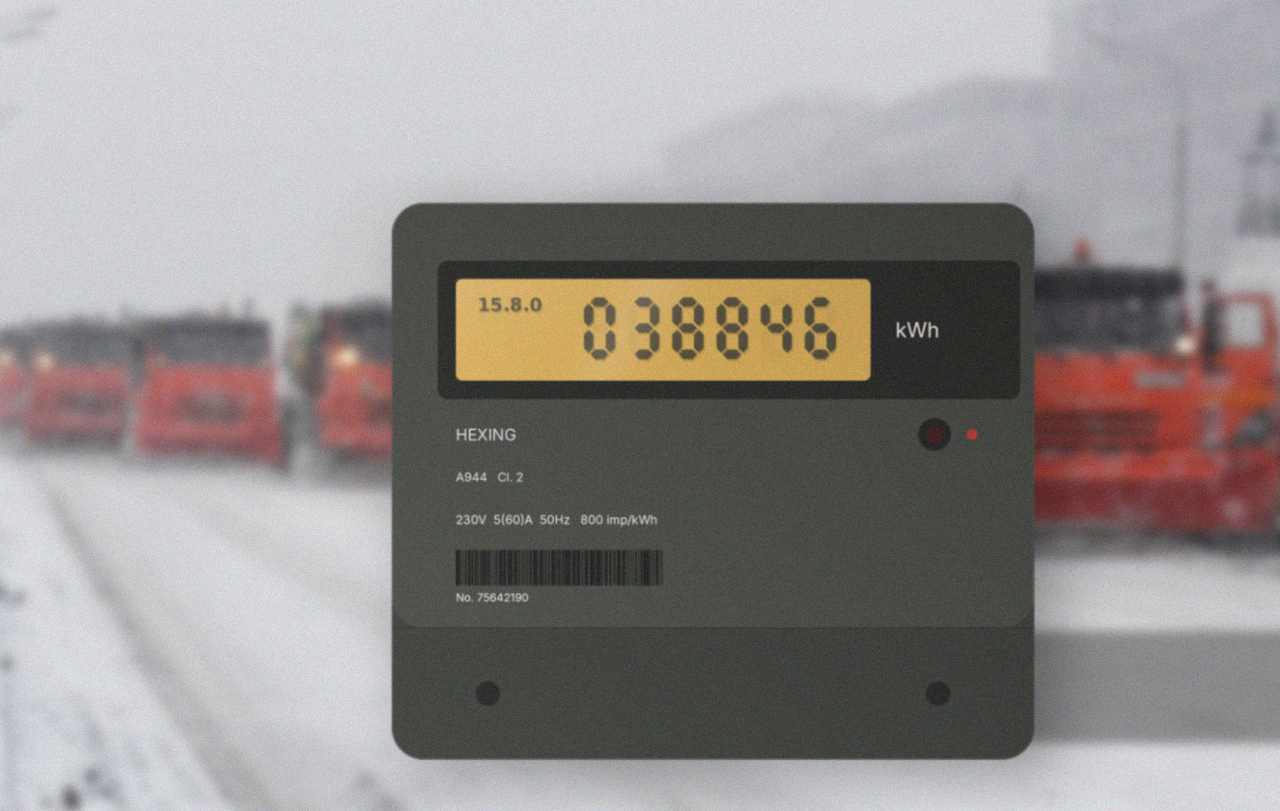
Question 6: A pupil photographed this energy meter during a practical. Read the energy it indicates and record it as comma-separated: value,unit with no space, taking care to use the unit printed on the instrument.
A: 38846,kWh
